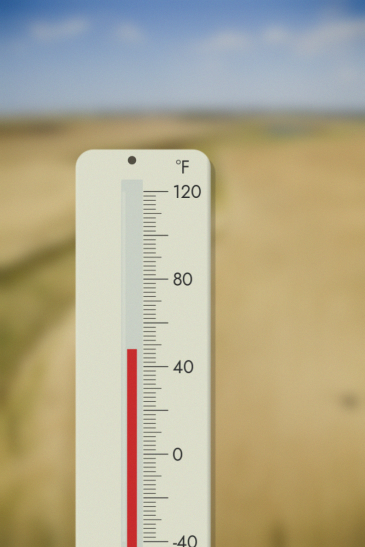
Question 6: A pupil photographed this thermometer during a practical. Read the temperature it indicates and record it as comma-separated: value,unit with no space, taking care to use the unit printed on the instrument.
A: 48,°F
